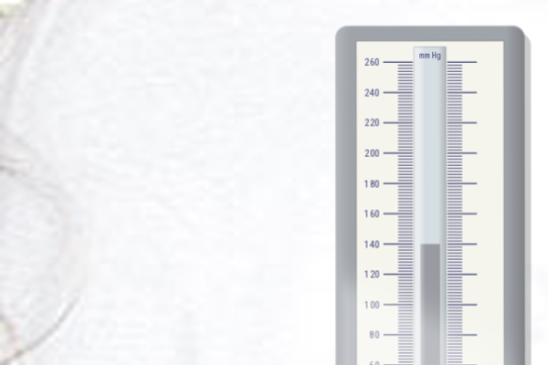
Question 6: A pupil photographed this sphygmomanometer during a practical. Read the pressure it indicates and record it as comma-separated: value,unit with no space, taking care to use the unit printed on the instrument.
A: 140,mmHg
